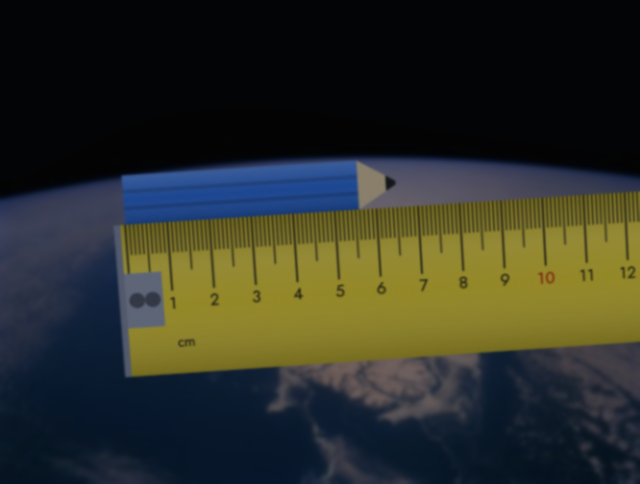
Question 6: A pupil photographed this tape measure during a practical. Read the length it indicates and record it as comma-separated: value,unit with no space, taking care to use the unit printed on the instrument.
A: 6.5,cm
